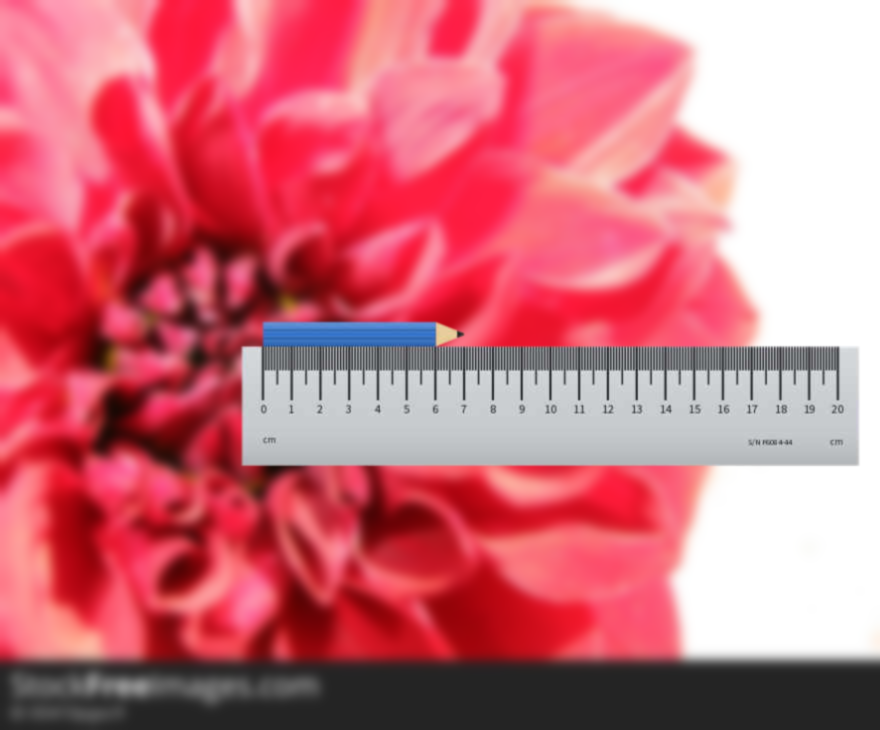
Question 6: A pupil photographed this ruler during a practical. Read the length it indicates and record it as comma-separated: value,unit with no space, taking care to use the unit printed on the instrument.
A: 7,cm
